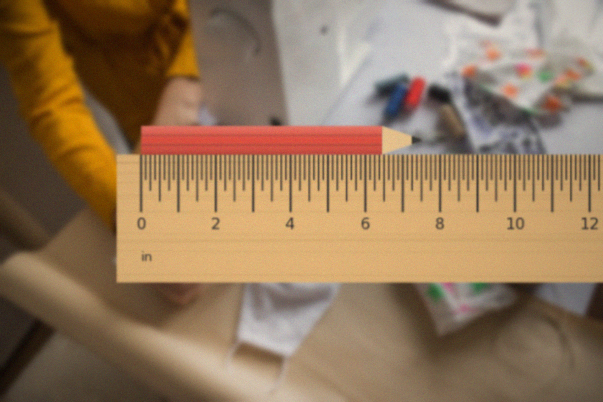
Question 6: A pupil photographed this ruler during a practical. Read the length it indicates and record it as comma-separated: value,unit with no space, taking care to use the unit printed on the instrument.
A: 7.5,in
